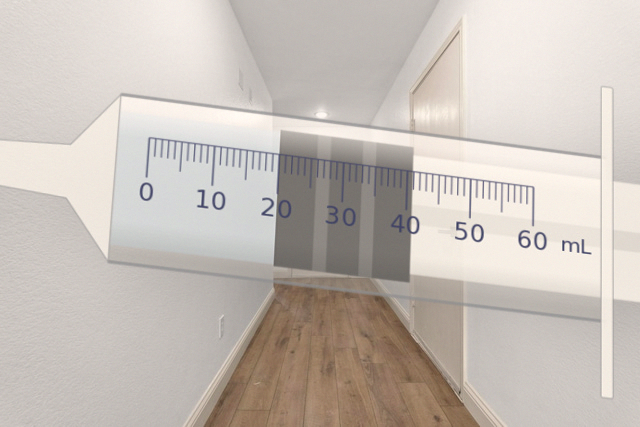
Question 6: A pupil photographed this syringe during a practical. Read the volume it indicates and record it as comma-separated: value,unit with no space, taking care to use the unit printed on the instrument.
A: 20,mL
